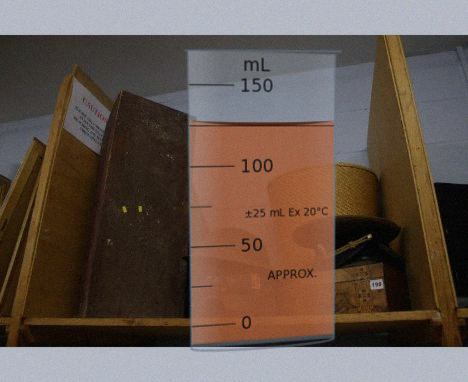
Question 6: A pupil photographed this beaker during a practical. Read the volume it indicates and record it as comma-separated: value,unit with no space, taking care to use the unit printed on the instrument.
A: 125,mL
